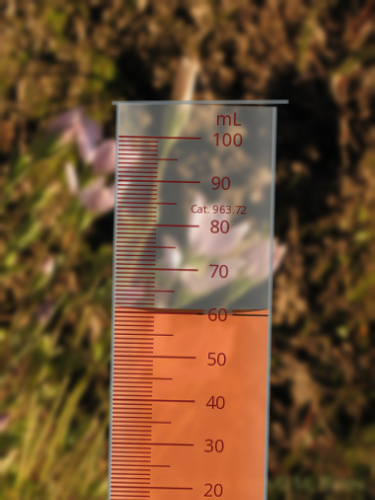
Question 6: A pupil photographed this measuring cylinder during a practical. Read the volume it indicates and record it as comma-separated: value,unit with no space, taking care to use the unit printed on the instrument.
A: 60,mL
